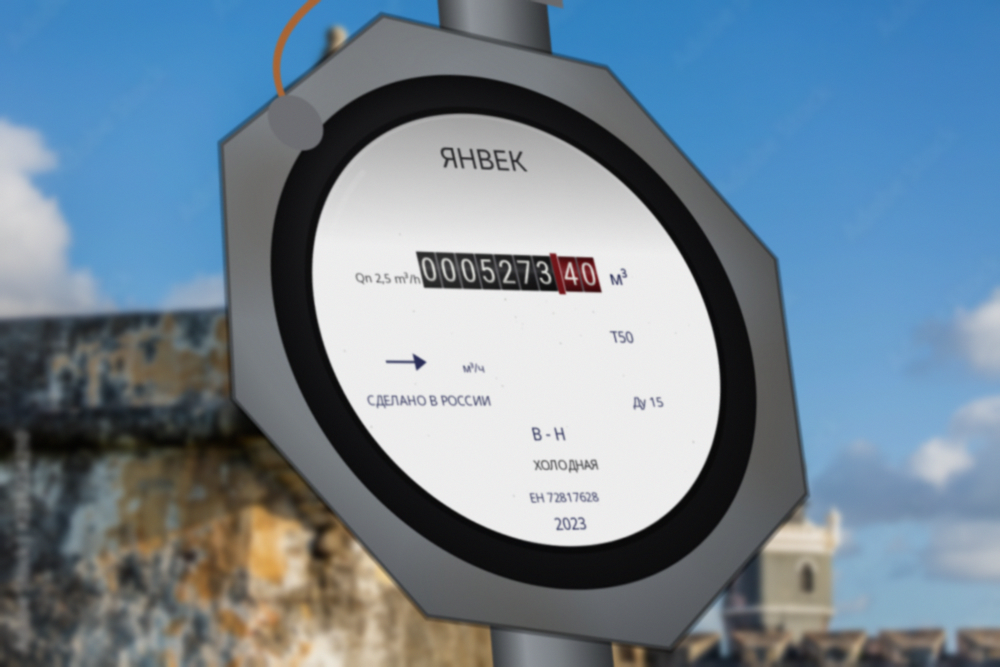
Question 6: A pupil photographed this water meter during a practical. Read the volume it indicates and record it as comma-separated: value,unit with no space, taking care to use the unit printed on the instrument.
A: 5273.40,m³
